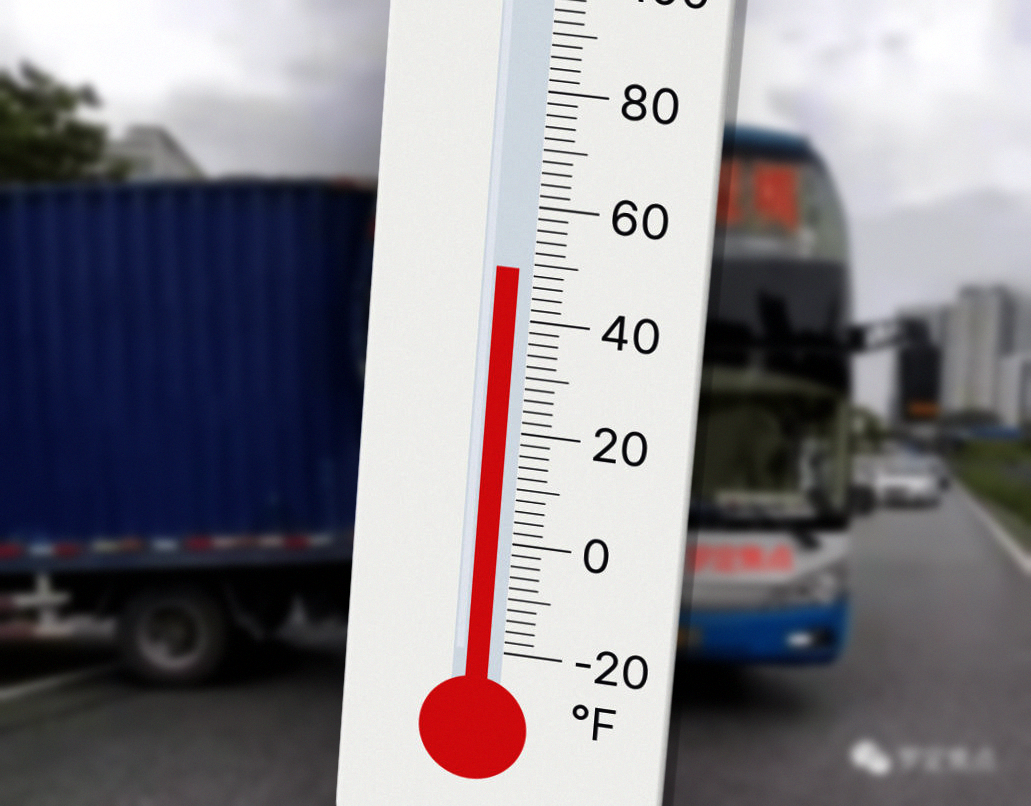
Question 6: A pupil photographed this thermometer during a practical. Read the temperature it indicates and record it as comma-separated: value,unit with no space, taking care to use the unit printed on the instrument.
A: 49,°F
